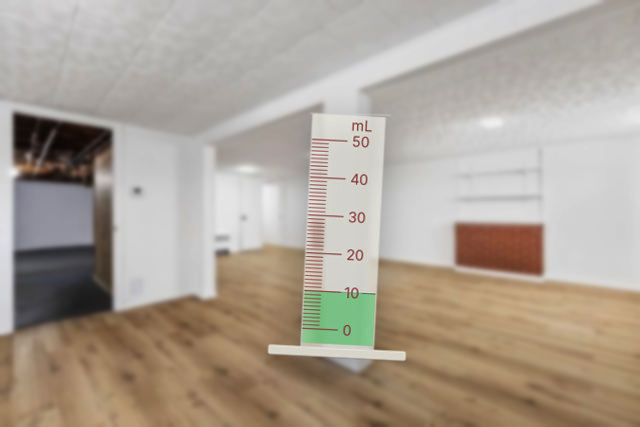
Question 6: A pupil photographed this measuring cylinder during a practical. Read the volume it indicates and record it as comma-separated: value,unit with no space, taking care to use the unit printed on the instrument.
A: 10,mL
